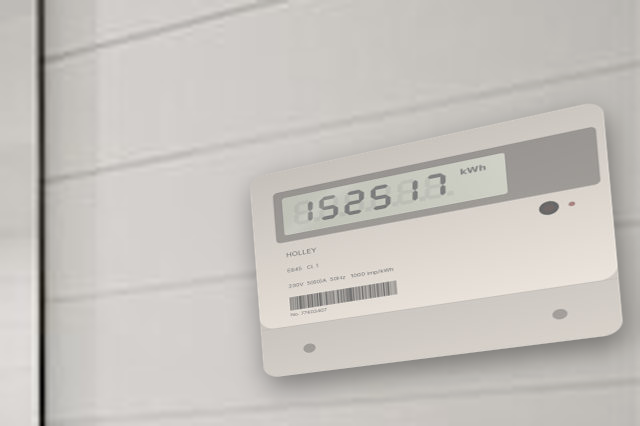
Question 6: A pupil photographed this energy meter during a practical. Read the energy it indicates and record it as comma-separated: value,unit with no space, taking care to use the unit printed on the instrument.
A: 152517,kWh
